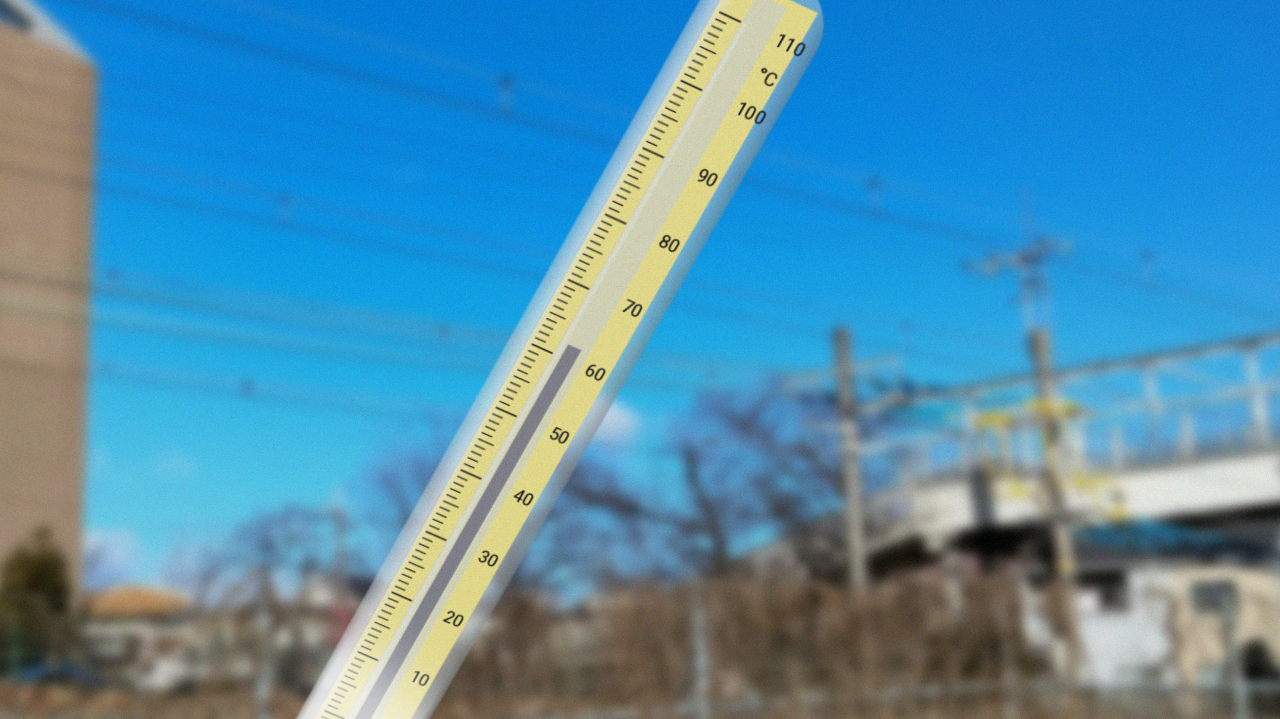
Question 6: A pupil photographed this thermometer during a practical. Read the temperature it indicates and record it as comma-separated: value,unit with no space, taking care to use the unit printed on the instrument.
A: 62,°C
